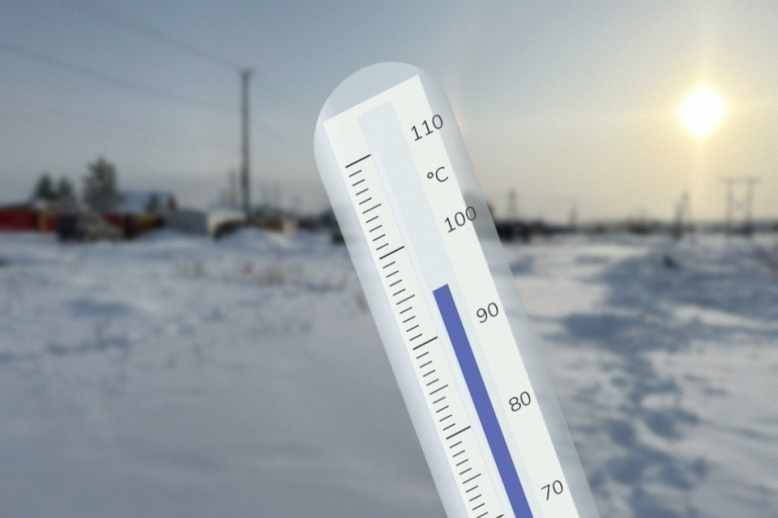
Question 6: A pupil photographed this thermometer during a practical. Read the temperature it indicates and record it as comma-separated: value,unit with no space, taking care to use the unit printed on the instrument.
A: 94.5,°C
